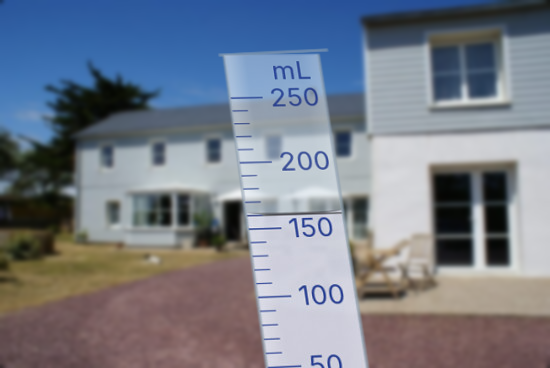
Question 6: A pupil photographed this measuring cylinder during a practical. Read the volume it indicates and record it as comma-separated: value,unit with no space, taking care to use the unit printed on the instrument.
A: 160,mL
